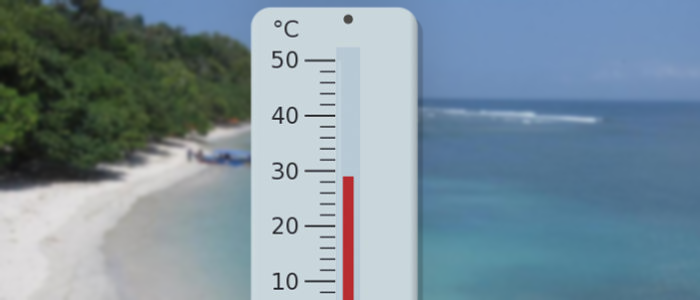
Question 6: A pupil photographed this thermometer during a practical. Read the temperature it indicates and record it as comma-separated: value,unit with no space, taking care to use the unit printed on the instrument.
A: 29,°C
